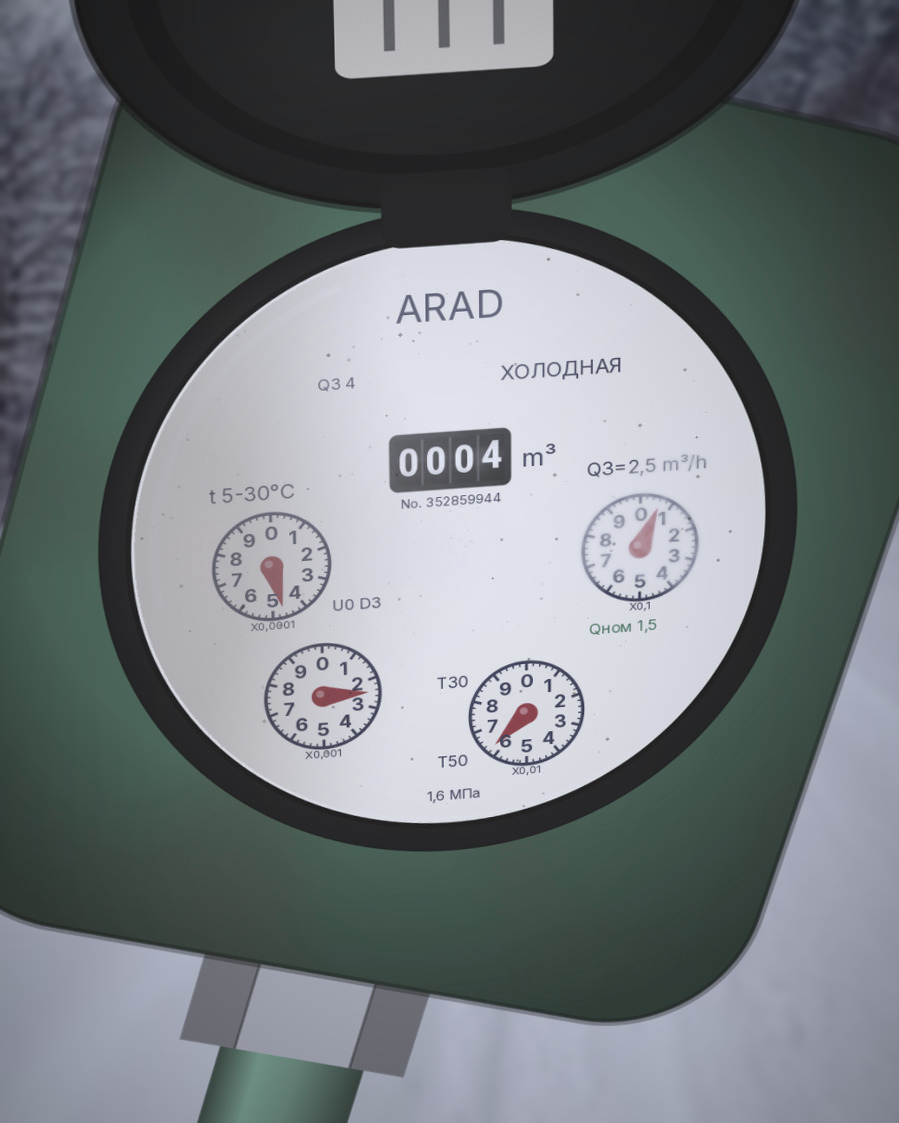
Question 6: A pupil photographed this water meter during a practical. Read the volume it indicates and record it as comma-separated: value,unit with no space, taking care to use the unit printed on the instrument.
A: 4.0624,m³
